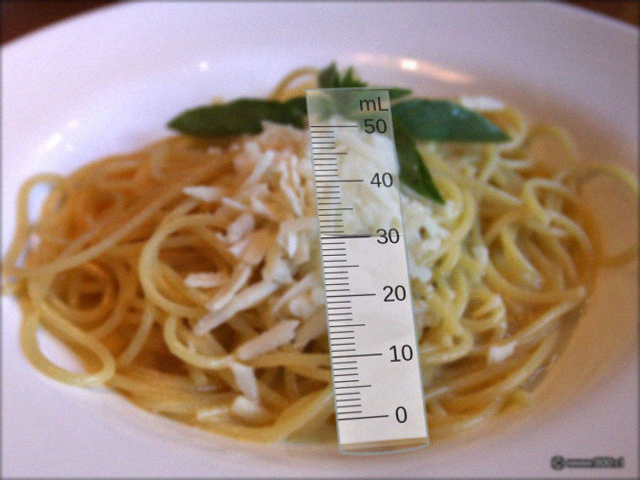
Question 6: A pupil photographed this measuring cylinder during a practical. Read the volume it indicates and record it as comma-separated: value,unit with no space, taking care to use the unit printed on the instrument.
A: 30,mL
